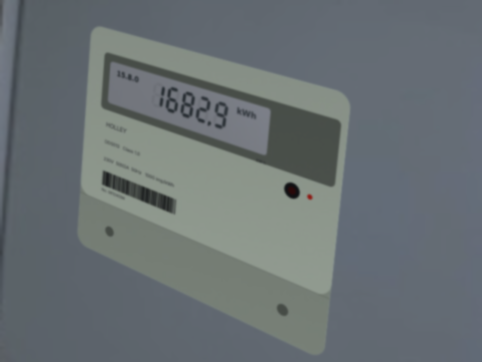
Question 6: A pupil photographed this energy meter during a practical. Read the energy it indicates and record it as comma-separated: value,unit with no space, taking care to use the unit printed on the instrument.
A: 1682.9,kWh
